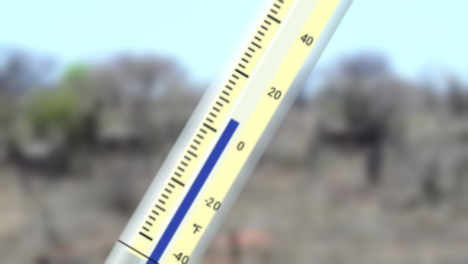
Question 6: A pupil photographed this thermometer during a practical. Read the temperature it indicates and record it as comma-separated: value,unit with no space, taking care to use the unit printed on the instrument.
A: 6,°F
